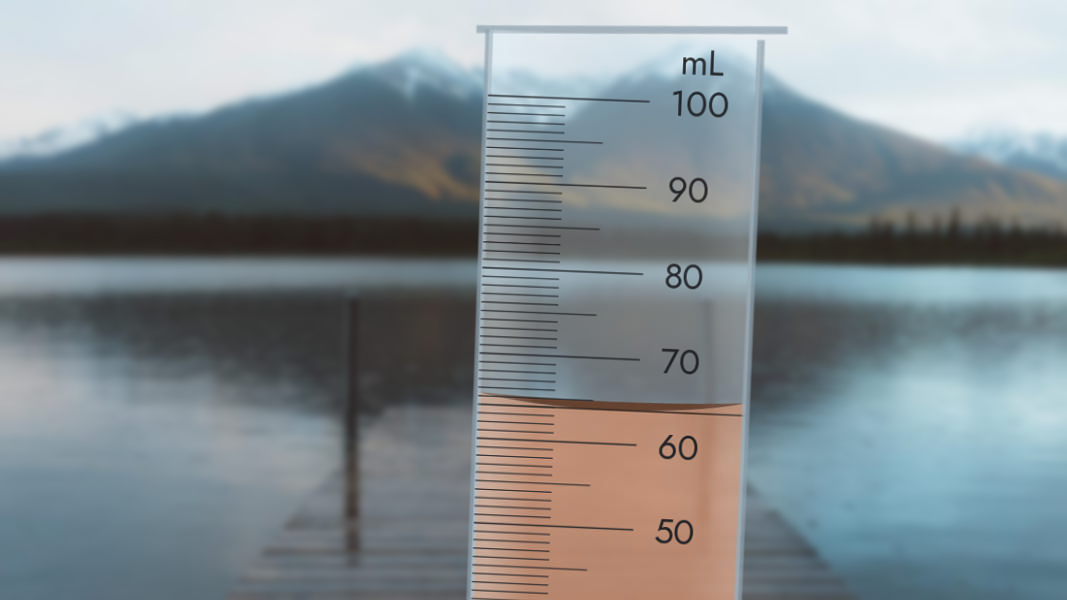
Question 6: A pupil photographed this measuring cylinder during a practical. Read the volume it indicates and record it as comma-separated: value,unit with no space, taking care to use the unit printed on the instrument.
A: 64,mL
